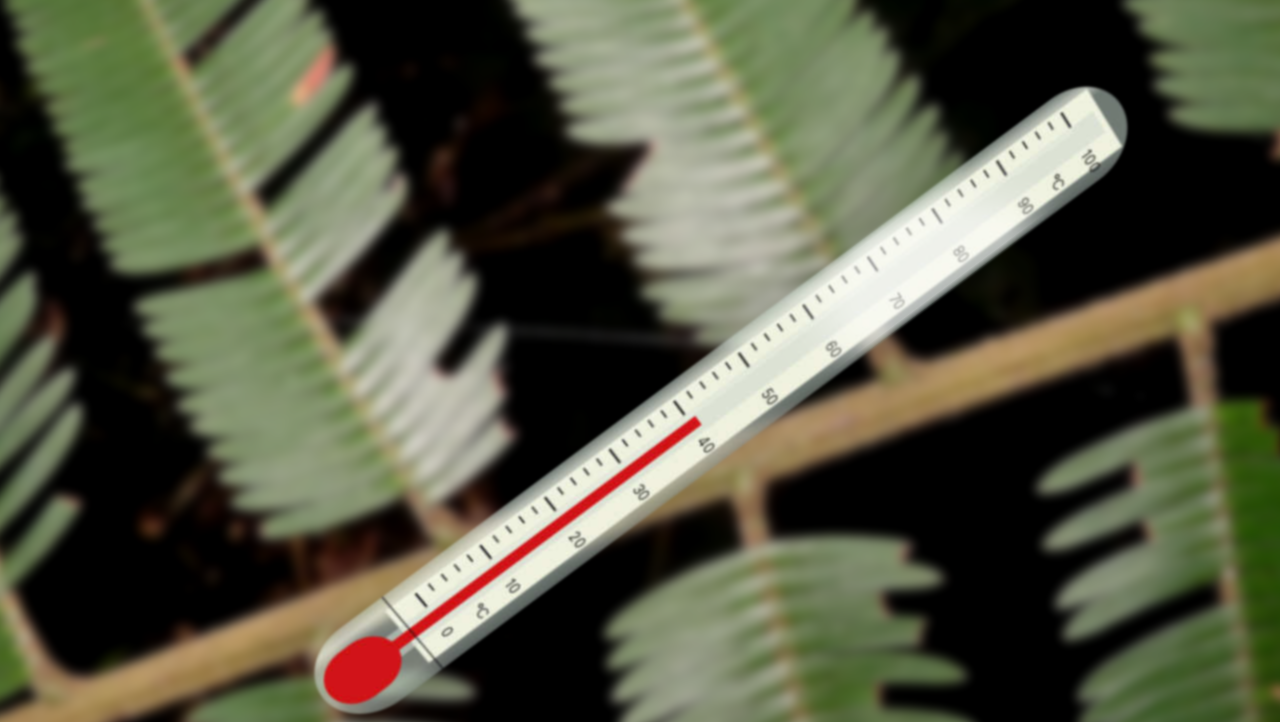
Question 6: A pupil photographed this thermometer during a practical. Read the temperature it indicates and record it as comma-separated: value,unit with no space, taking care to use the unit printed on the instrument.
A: 41,°C
